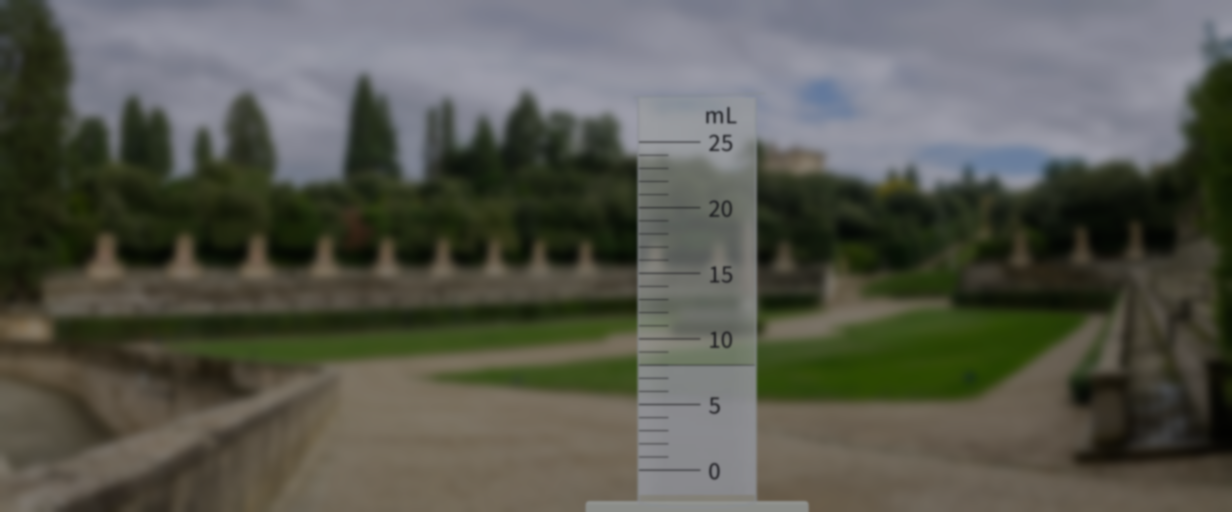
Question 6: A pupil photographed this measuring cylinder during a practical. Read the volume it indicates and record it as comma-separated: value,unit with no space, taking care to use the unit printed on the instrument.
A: 8,mL
